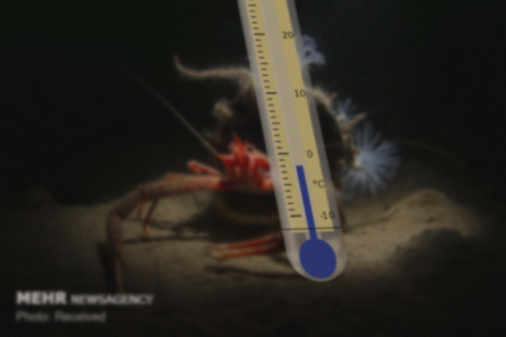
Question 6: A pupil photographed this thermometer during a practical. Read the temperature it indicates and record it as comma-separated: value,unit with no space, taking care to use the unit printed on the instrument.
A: -2,°C
